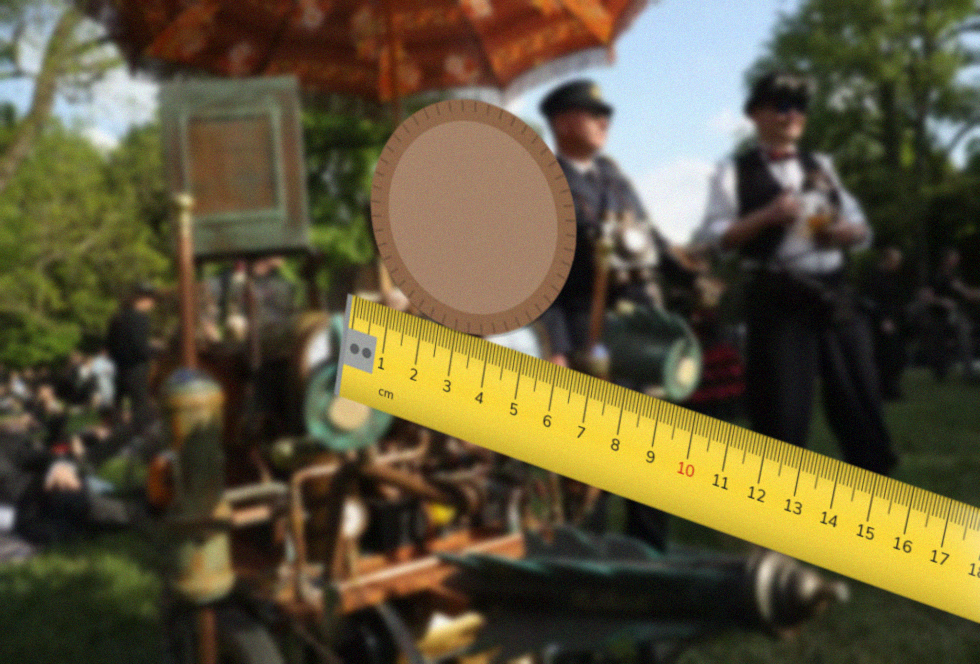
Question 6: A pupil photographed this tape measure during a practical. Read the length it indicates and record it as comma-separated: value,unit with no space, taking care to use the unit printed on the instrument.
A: 6,cm
